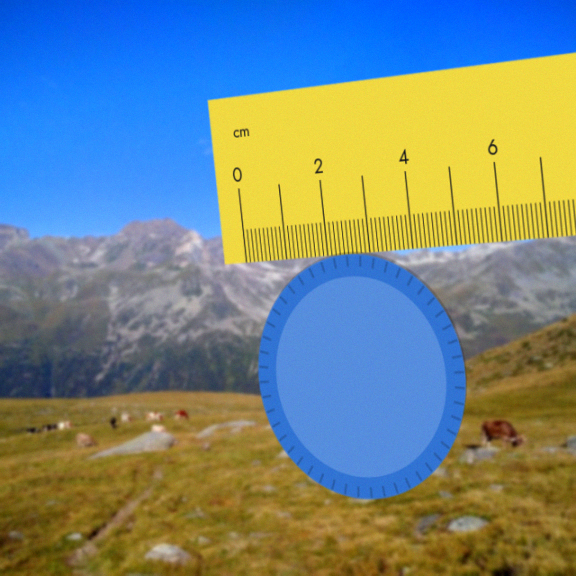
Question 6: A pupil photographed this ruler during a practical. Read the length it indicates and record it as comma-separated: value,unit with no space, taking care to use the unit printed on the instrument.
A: 4.9,cm
